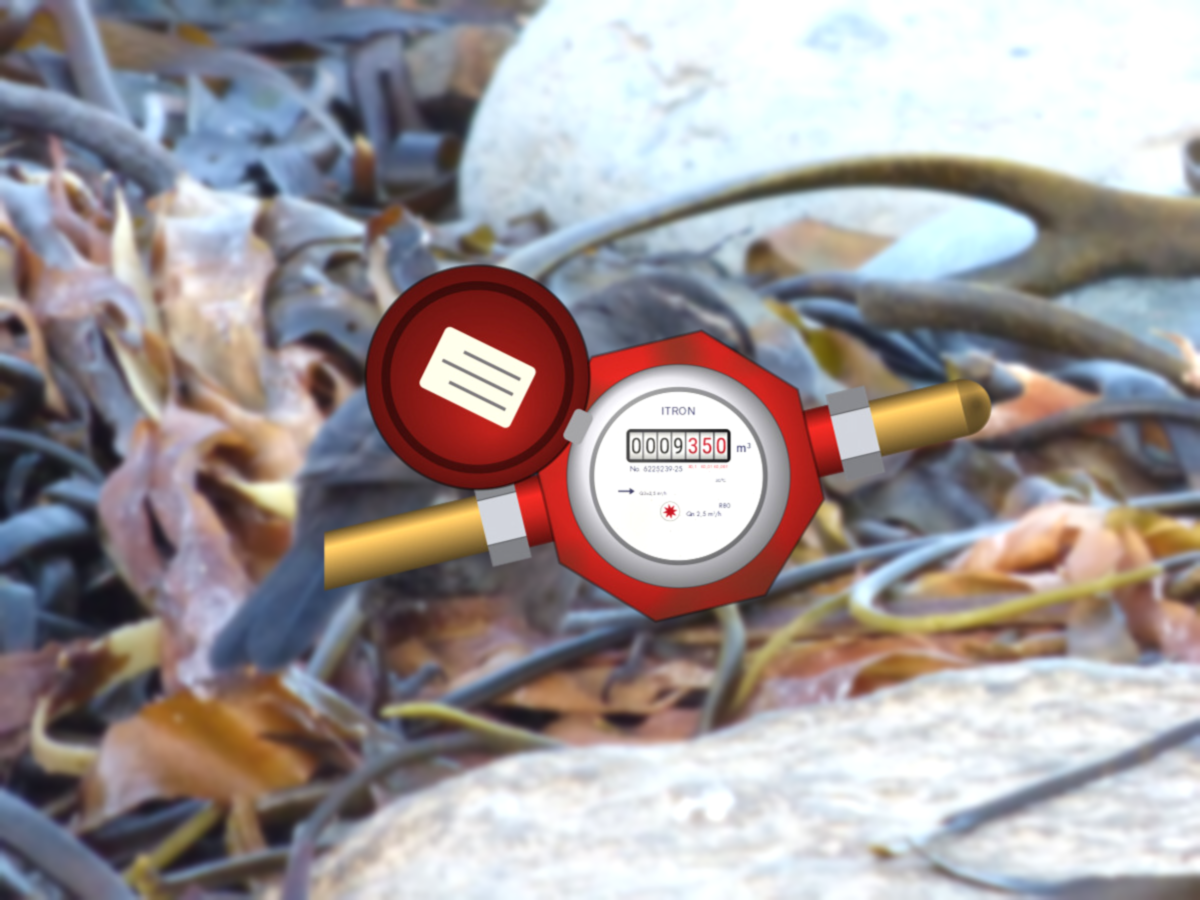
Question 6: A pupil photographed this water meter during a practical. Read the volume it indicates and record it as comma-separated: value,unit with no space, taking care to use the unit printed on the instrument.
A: 9.350,m³
